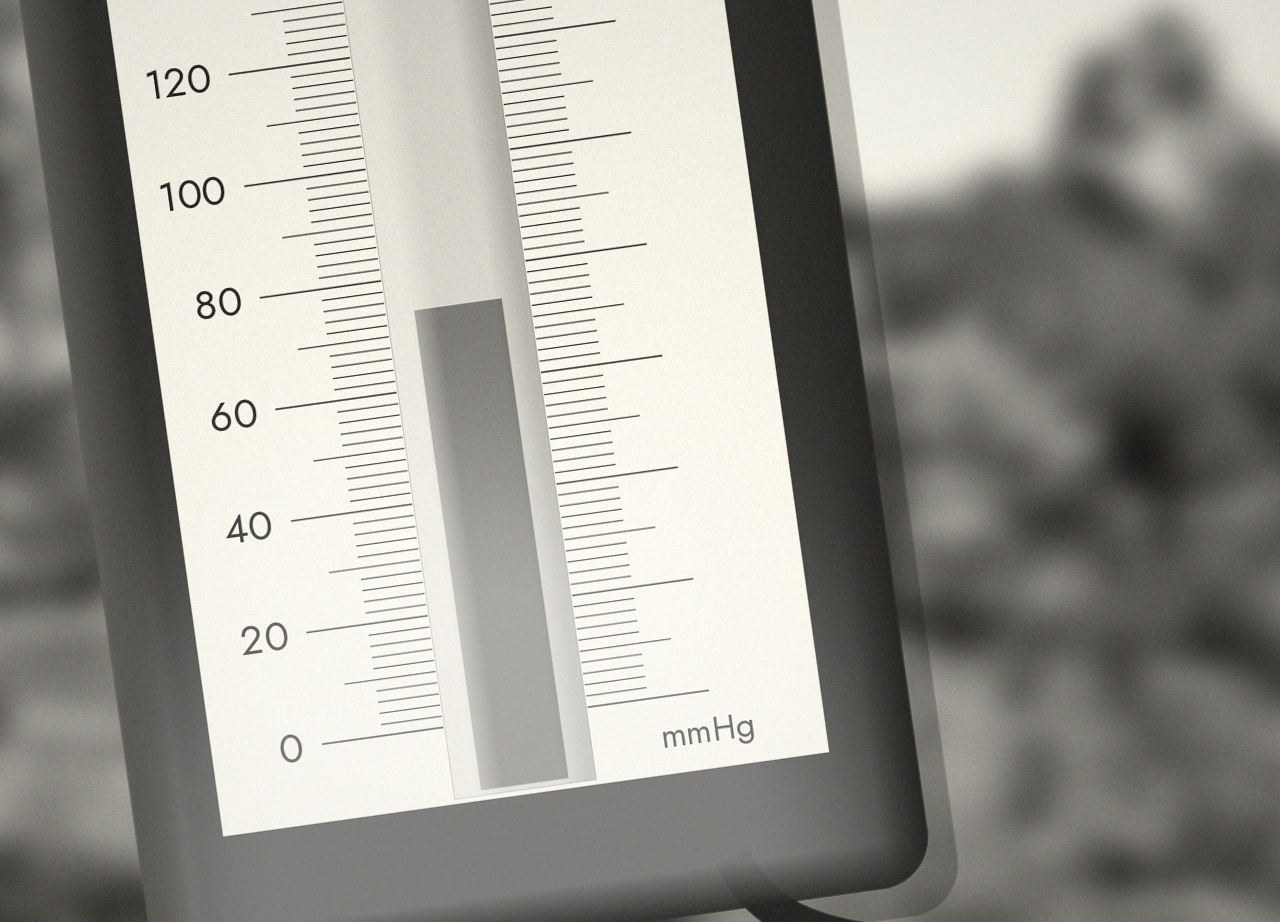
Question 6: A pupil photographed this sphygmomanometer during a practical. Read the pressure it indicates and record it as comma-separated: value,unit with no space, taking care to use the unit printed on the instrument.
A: 74,mmHg
